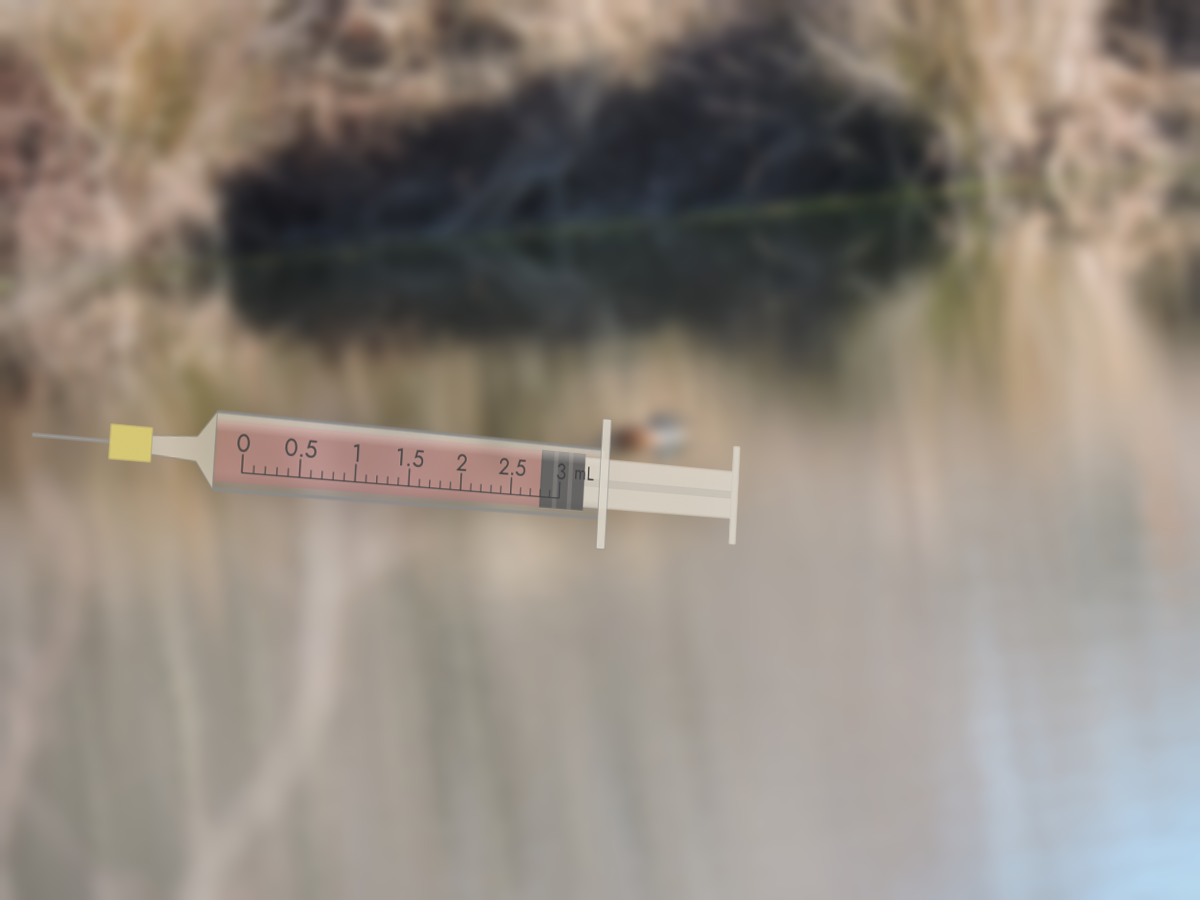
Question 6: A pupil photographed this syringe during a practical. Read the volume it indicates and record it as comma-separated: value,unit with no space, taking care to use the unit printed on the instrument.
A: 2.8,mL
